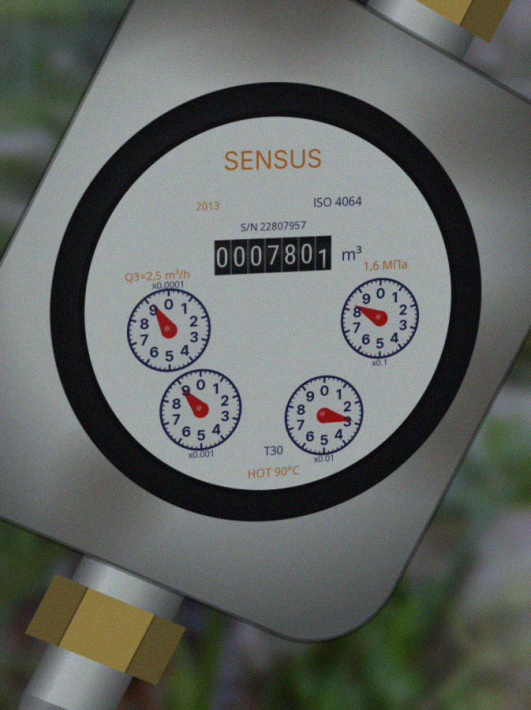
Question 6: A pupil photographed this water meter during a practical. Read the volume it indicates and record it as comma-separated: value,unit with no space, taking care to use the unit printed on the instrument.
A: 7800.8289,m³
